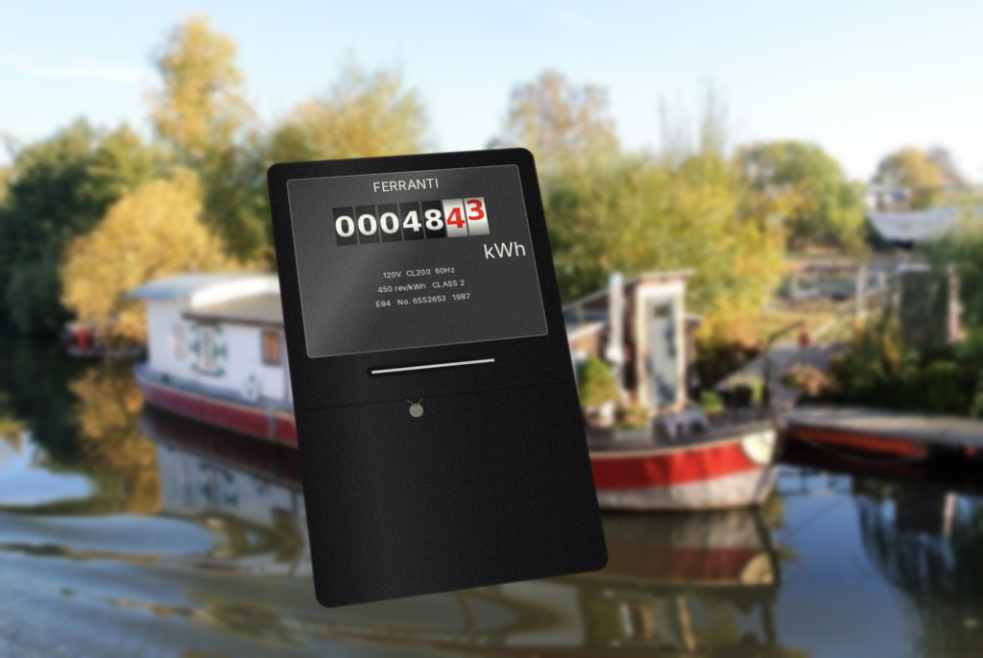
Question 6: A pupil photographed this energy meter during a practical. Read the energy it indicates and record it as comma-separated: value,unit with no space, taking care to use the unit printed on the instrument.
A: 48.43,kWh
